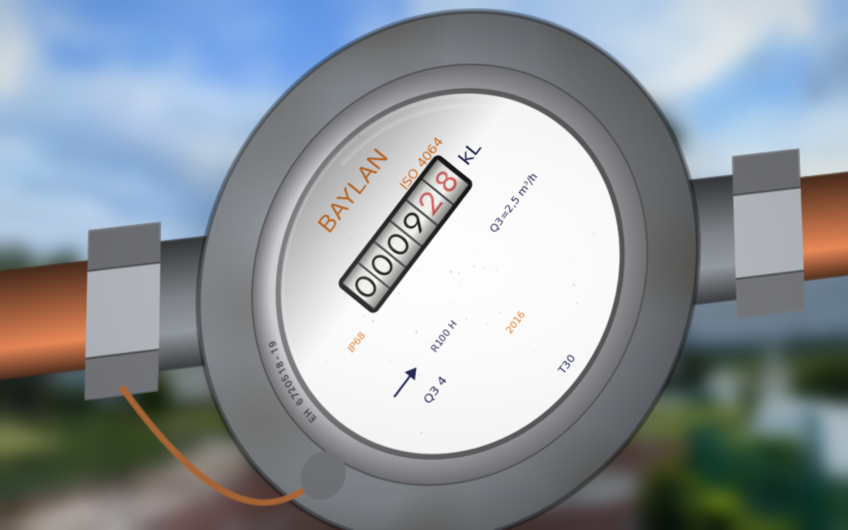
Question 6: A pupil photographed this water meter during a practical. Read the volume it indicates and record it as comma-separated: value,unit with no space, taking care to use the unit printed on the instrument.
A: 9.28,kL
